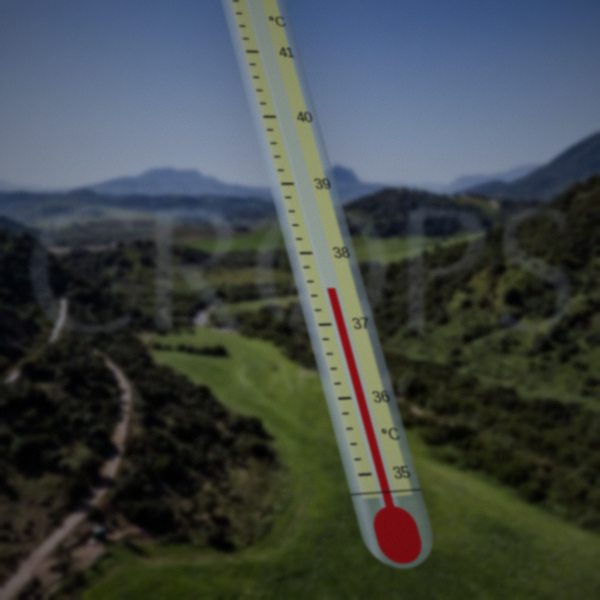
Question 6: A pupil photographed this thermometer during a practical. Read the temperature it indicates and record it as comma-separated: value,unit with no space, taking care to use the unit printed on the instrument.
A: 37.5,°C
